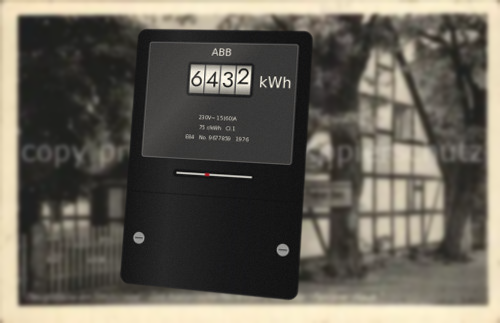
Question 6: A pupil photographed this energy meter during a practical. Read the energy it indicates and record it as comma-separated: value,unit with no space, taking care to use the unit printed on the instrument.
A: 6432,kWh
